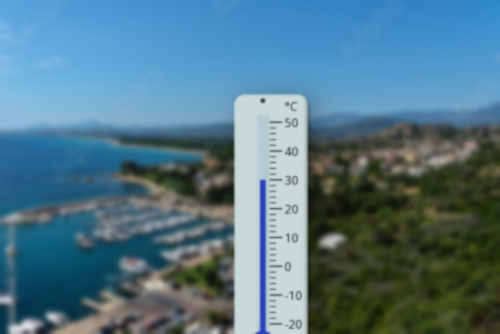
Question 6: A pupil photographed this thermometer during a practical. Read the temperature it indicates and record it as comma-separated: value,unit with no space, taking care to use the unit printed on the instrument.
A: 30,°C
